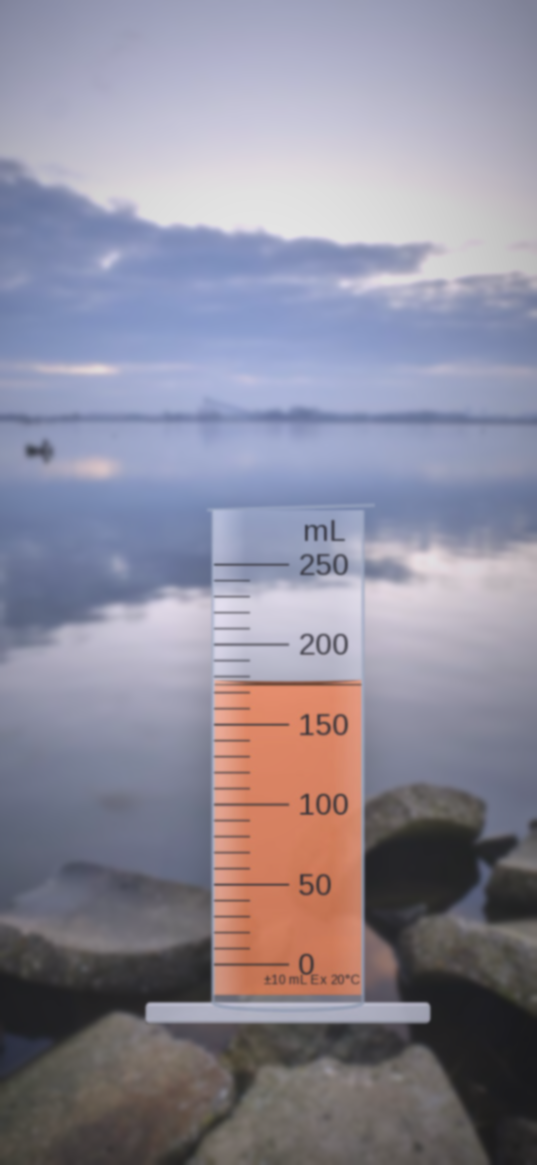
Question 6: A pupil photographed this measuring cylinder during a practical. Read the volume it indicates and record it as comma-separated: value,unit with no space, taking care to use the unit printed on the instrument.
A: 175,mL
